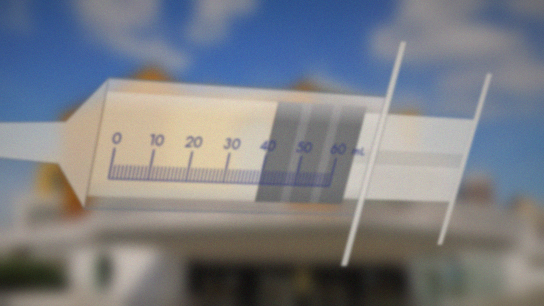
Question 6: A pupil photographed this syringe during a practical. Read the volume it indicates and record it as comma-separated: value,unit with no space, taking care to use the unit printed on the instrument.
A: 40,mL
